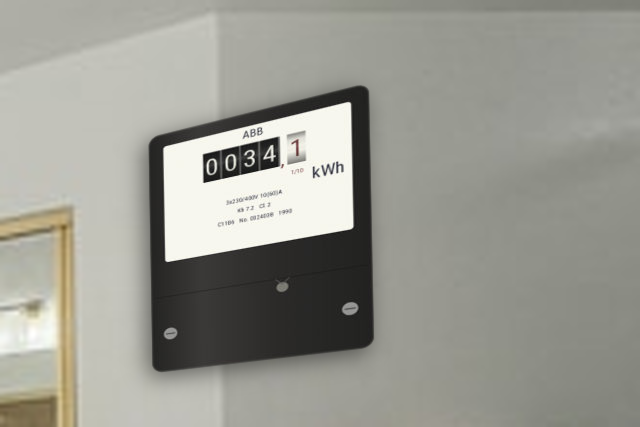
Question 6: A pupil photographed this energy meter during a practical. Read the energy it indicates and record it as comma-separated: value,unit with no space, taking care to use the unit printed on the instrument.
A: 34.1,kWh
